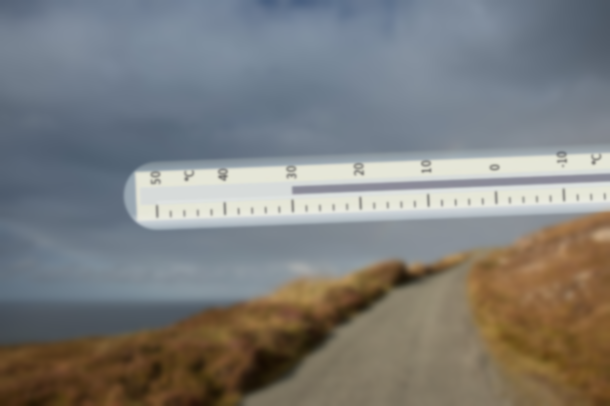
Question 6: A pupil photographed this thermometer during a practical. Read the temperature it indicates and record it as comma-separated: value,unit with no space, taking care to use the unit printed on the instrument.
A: 30,°C
